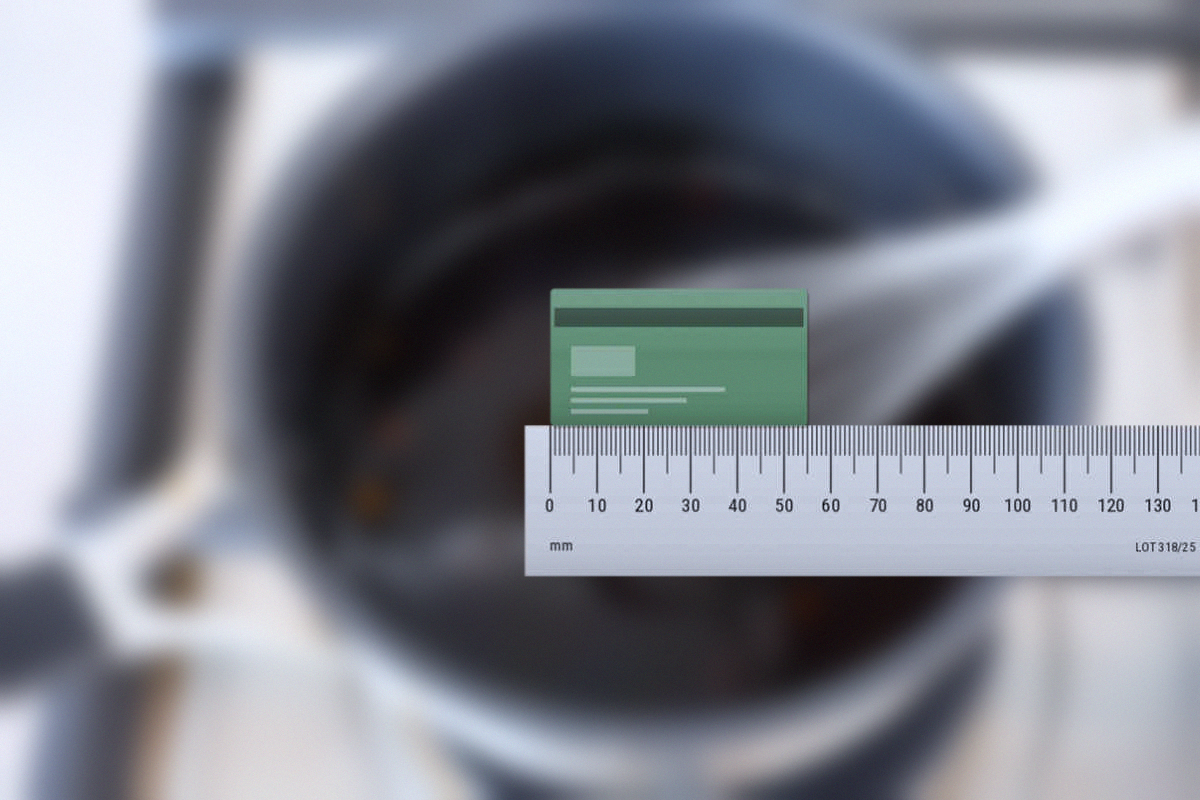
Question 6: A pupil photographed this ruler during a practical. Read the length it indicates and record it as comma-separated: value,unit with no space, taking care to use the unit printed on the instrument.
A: 55,mm
